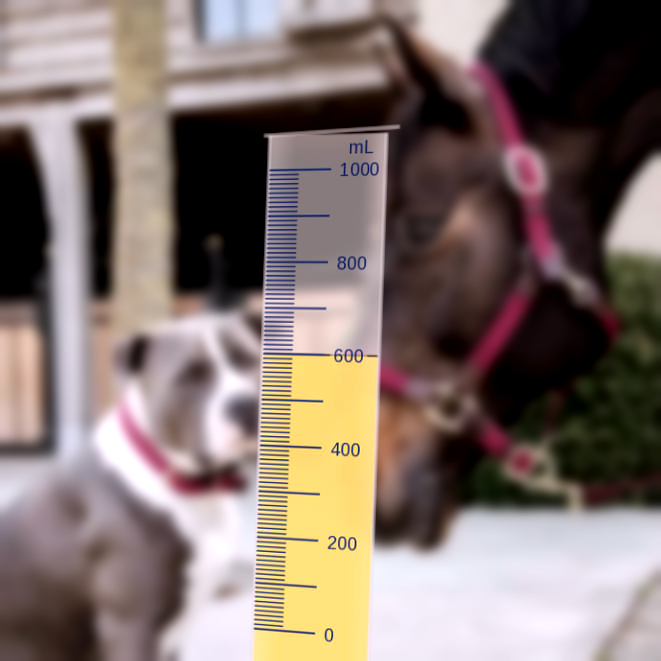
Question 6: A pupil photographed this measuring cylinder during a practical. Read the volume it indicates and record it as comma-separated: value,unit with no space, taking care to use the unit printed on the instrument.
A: 600,mL
